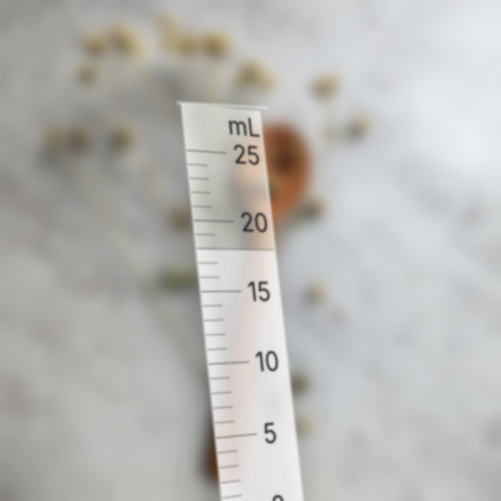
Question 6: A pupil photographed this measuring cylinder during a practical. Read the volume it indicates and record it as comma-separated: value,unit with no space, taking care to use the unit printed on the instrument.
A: 18,mL
